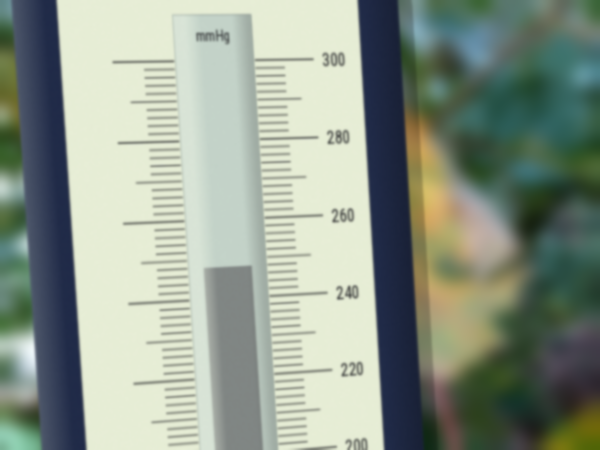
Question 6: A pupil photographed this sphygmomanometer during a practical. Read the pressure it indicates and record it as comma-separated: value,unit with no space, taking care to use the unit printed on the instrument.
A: 248,mmHg
